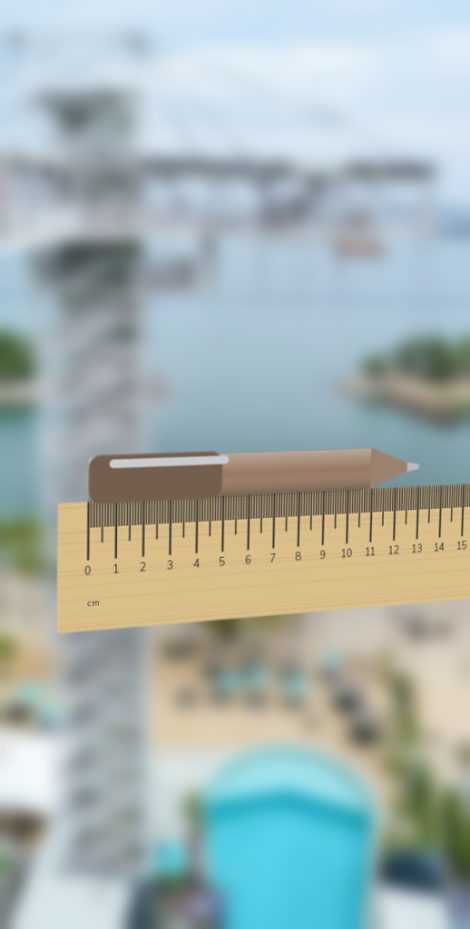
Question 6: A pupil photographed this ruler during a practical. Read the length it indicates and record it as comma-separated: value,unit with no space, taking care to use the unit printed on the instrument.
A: 13,cm
